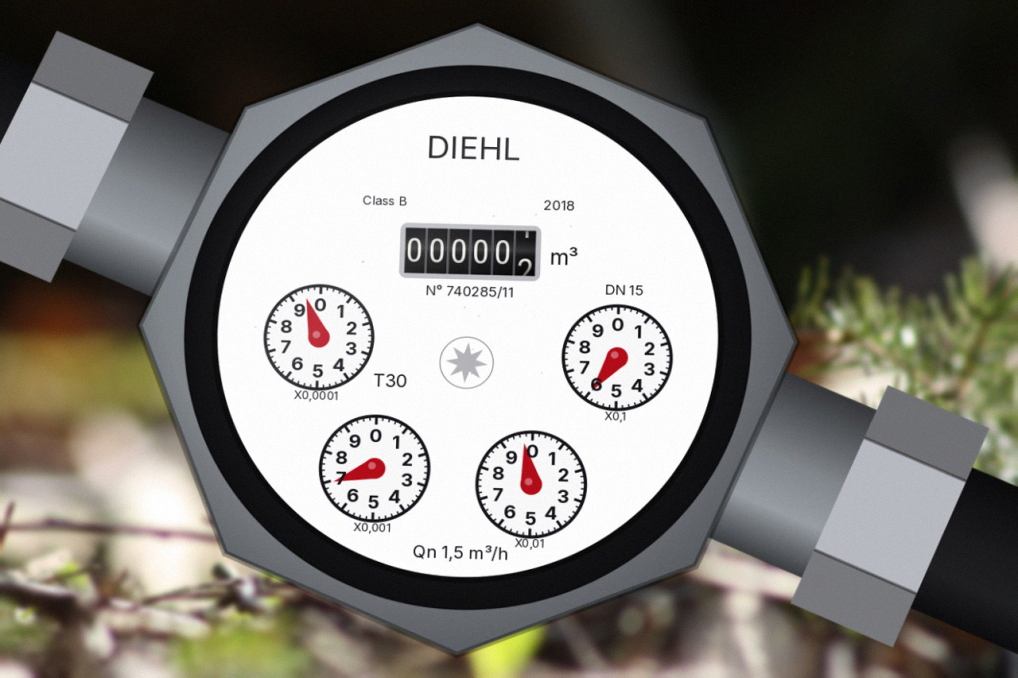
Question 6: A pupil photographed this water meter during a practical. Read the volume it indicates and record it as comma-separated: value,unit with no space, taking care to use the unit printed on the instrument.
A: 1.5969,m³
